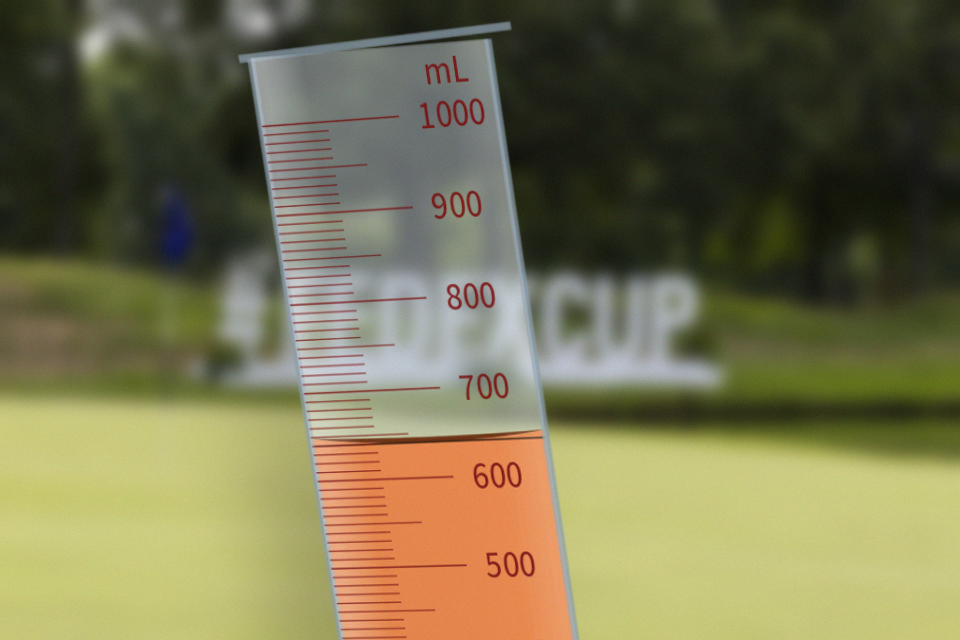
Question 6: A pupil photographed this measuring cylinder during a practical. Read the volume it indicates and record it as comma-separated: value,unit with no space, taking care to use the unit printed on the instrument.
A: 640,mL
